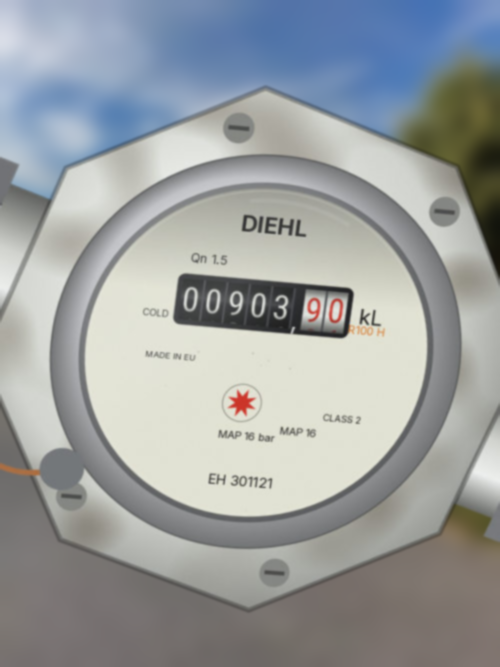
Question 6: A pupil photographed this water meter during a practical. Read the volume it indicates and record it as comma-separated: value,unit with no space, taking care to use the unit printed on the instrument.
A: 903.90,kL
